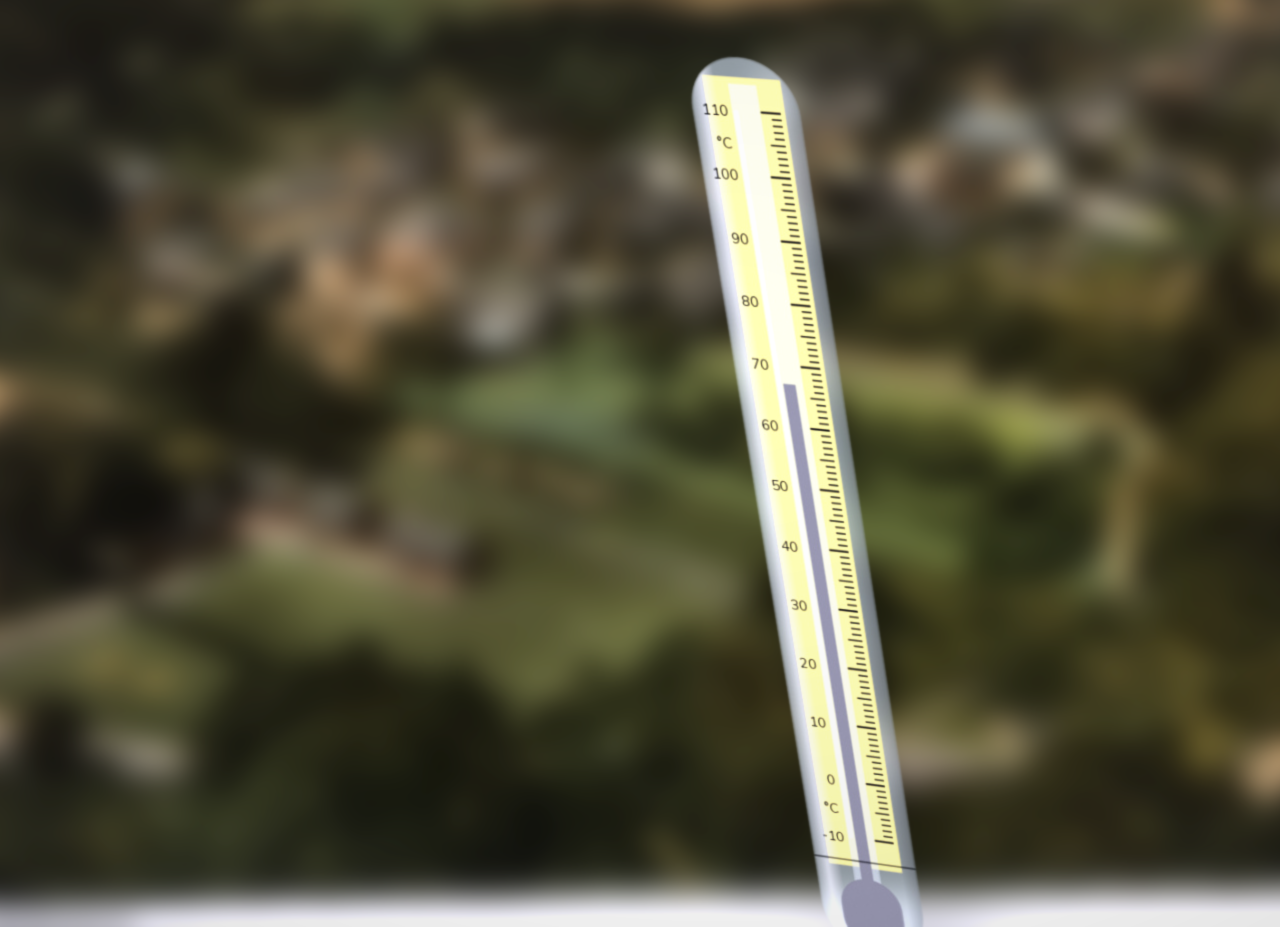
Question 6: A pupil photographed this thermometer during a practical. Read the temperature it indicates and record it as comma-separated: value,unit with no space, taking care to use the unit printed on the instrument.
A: 67,°C
